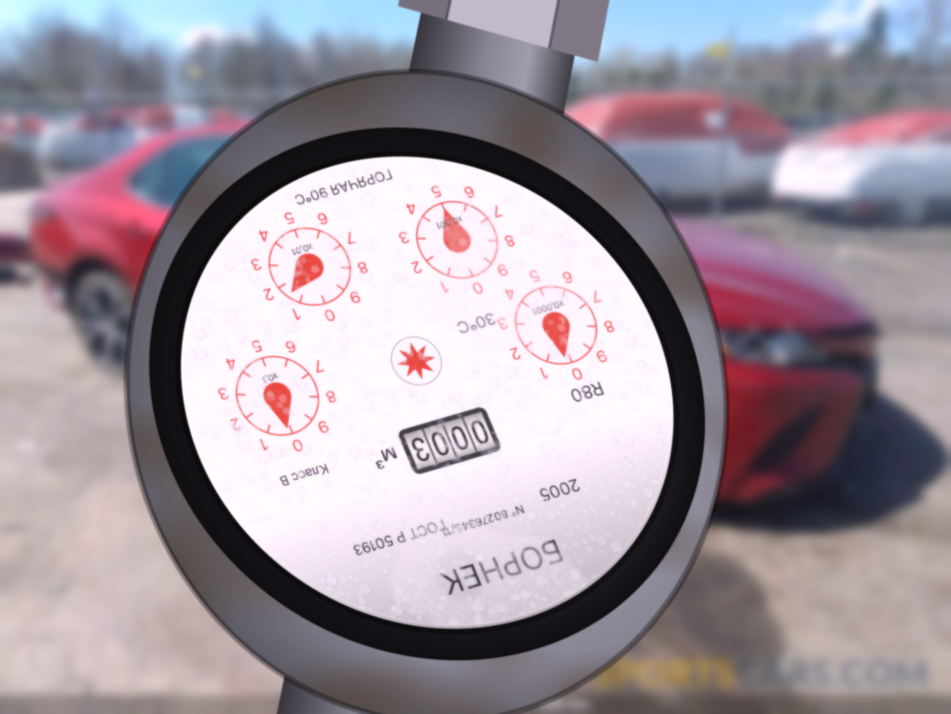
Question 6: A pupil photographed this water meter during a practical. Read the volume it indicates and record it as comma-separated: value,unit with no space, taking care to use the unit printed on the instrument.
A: 3.0150,m³
